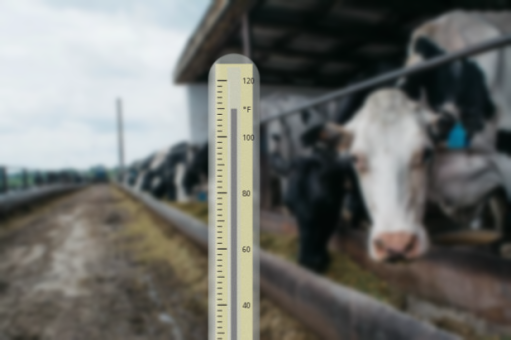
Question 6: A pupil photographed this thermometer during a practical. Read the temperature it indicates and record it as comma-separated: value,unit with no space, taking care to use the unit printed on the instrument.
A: 110,°F
